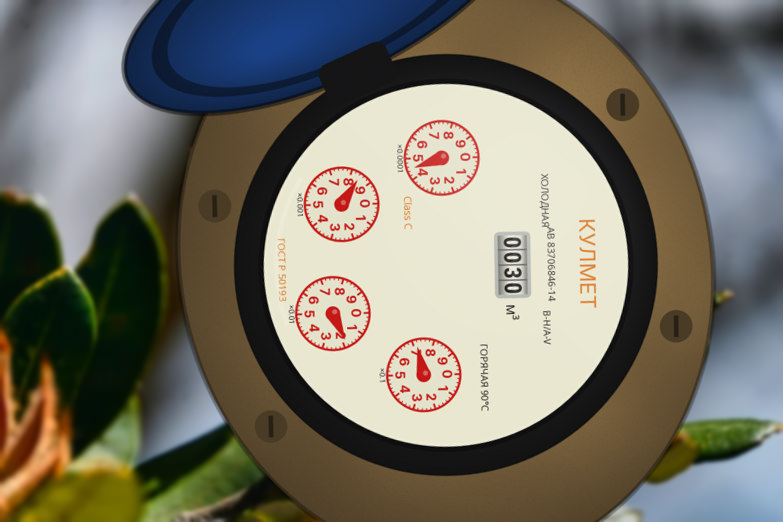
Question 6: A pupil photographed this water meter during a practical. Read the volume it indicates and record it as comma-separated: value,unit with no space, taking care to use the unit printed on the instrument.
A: 30.7184,m³
